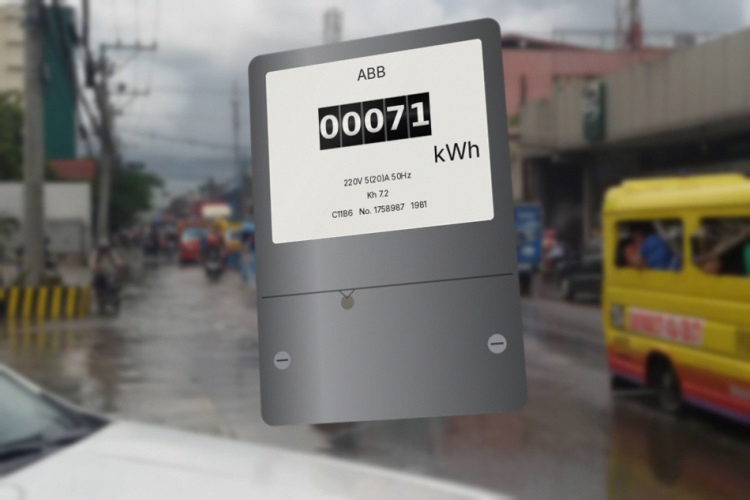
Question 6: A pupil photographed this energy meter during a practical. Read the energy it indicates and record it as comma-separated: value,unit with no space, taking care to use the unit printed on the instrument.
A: 71,kWh
